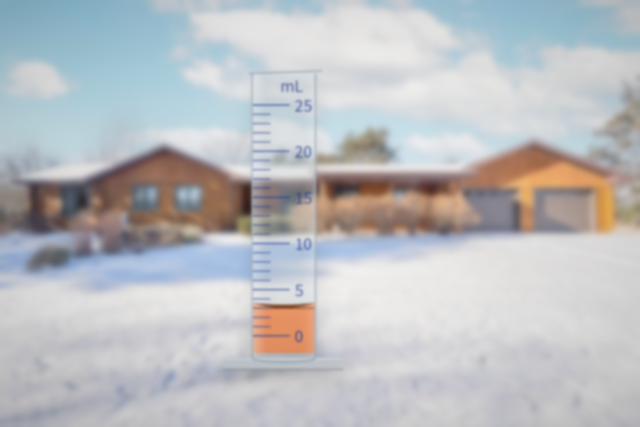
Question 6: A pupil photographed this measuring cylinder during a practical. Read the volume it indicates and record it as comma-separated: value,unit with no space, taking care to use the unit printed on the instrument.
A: 3,mL
